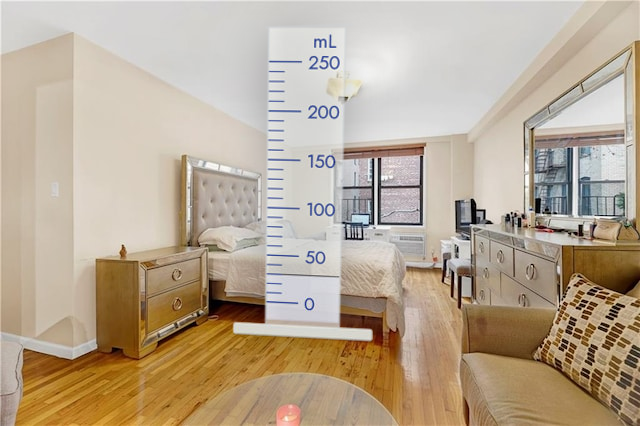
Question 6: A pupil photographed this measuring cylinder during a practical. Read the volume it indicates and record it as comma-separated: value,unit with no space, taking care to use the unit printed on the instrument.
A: 30,mL
